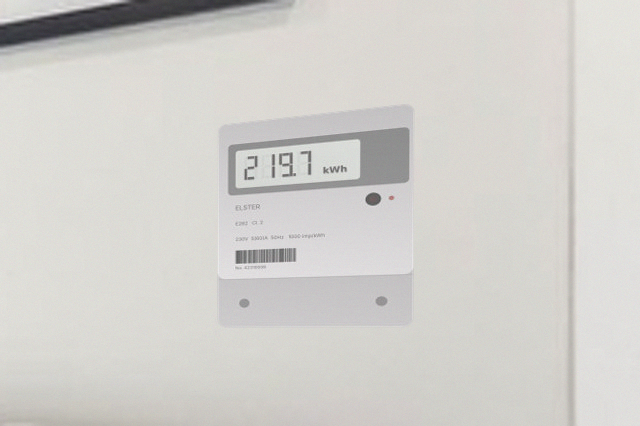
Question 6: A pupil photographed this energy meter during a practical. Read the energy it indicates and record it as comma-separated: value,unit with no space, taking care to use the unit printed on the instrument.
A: 219.7,kWh
